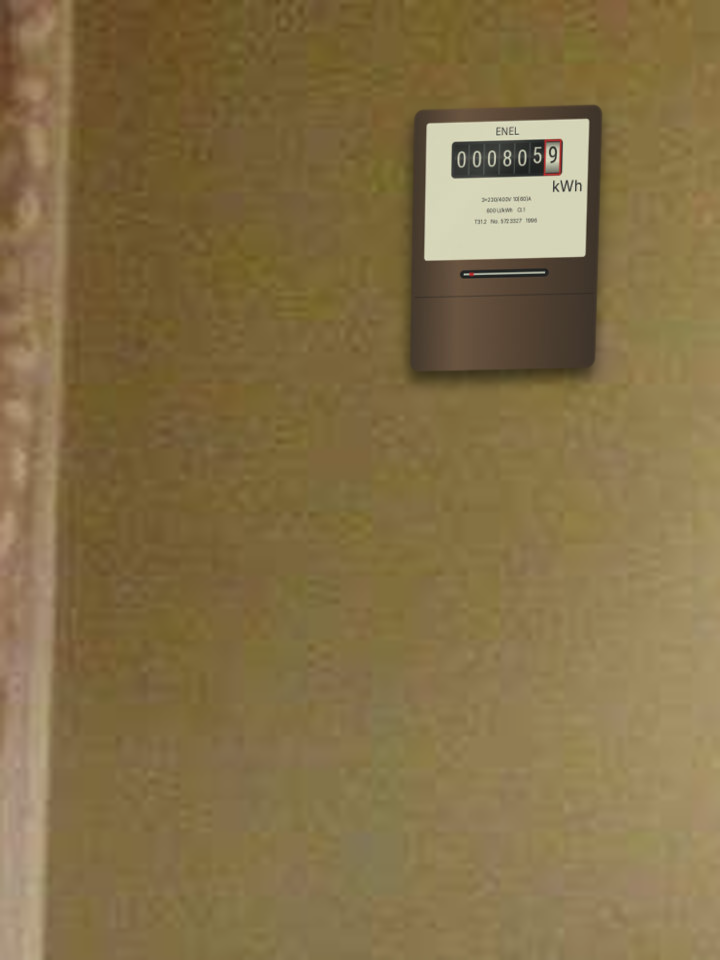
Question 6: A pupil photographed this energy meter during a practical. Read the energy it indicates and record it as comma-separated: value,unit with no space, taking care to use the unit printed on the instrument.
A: 805.9,kWh
